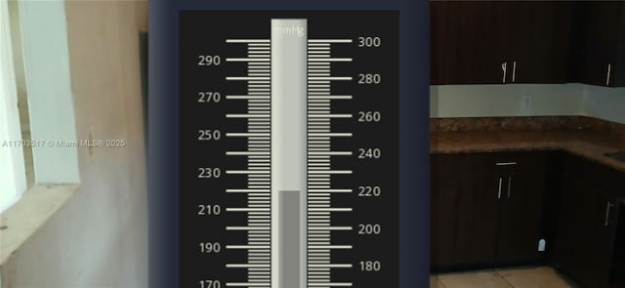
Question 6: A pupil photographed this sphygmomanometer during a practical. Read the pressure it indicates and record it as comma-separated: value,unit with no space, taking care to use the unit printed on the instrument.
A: 220,mmHg
